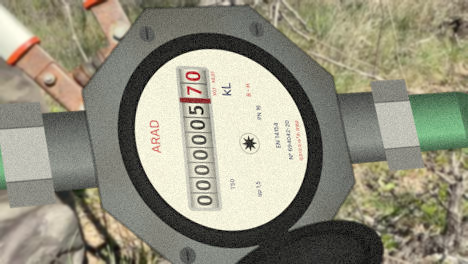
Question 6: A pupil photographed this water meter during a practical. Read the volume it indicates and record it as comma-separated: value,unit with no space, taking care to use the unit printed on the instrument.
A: 5.70,kL
